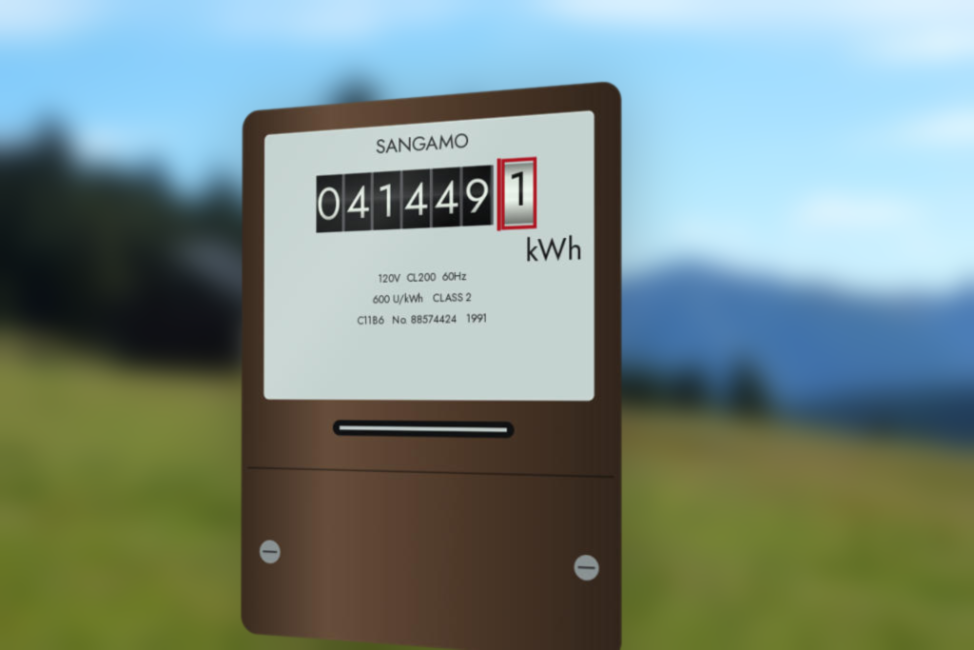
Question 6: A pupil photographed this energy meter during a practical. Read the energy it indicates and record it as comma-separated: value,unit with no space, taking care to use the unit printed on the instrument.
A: 41449.1,kWh
